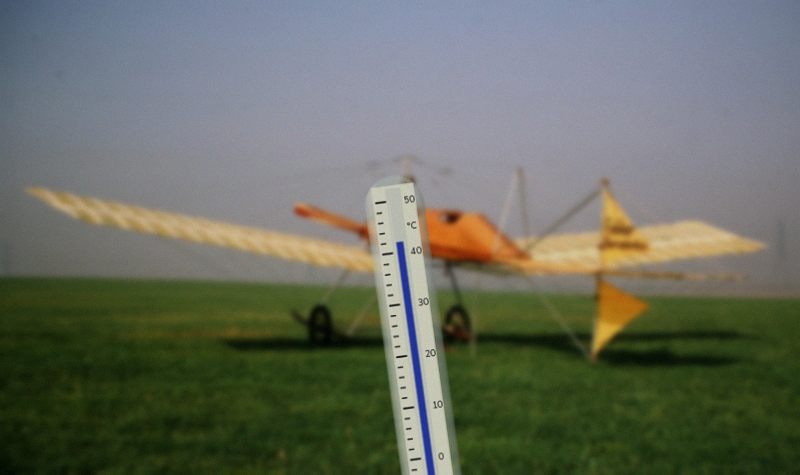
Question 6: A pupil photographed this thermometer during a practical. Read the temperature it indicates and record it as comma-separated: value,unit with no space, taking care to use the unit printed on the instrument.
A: 42,°C
